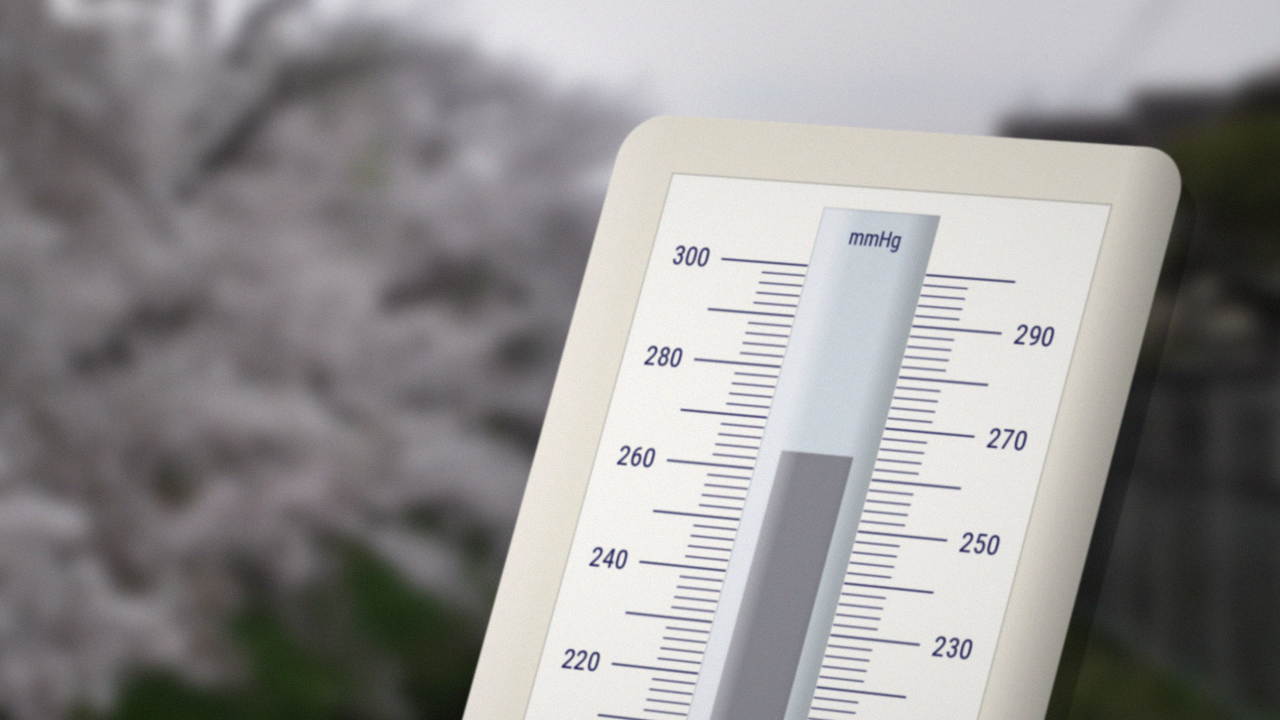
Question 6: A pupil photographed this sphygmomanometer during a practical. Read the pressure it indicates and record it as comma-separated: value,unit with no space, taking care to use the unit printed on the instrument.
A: 264,mmHg
